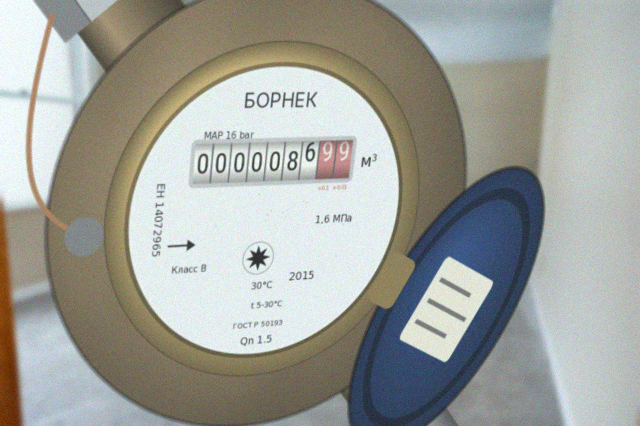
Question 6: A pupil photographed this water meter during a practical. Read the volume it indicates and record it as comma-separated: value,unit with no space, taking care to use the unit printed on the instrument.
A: 86.99,m³
